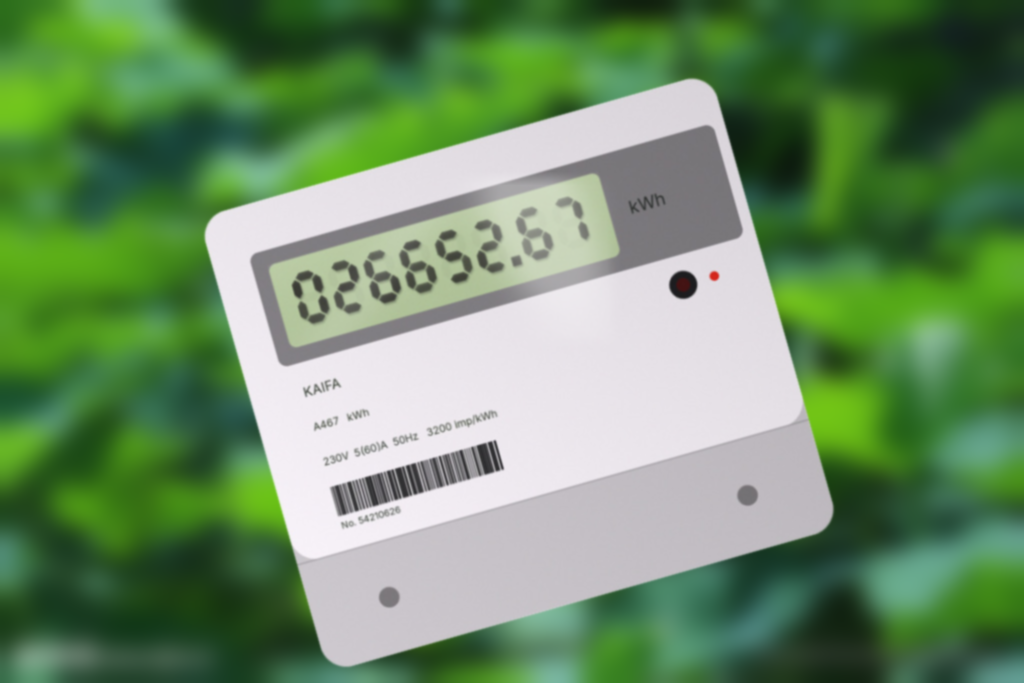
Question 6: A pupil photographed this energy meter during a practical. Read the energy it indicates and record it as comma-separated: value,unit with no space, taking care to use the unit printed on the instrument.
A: 26652.67,kWh
